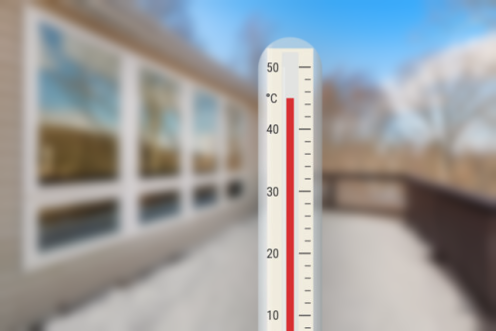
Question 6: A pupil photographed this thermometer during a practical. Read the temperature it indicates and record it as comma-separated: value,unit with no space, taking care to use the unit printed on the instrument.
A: 45,°C
